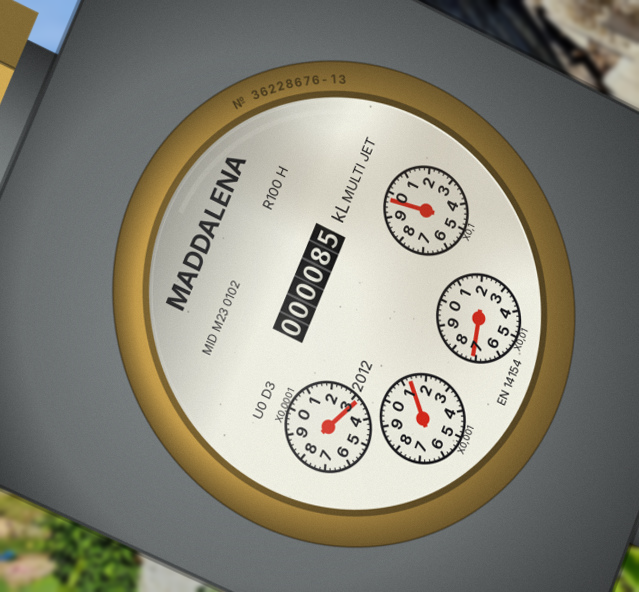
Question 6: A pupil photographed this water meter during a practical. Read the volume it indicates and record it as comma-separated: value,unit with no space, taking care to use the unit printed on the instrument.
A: 84.9713,kL
